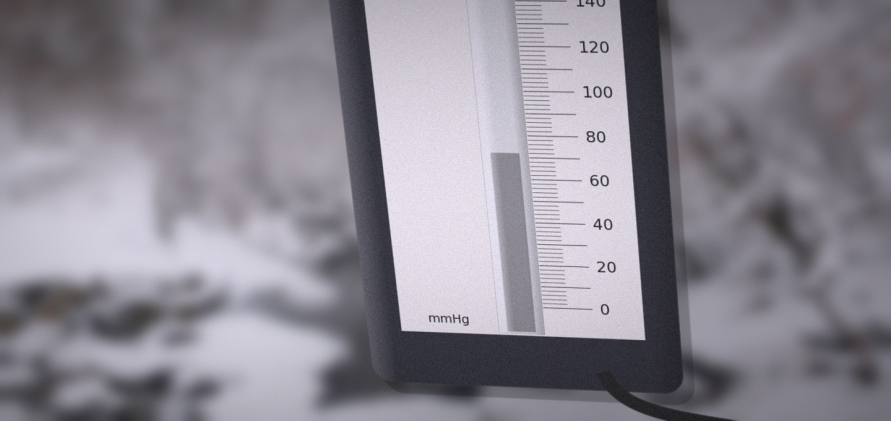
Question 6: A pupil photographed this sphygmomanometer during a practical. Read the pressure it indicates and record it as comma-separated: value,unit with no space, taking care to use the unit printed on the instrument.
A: 72,mmHg
